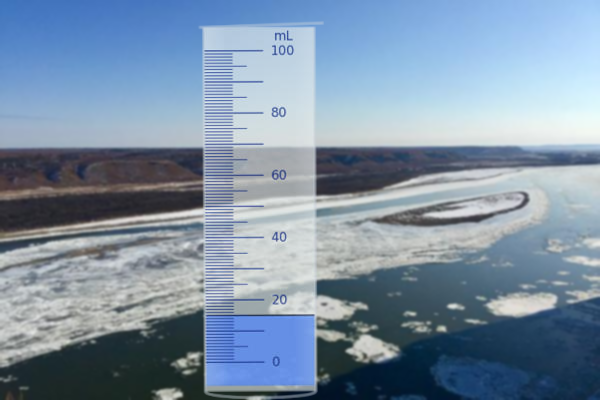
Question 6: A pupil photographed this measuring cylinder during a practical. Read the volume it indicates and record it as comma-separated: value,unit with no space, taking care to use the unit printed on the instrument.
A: 15,mL
